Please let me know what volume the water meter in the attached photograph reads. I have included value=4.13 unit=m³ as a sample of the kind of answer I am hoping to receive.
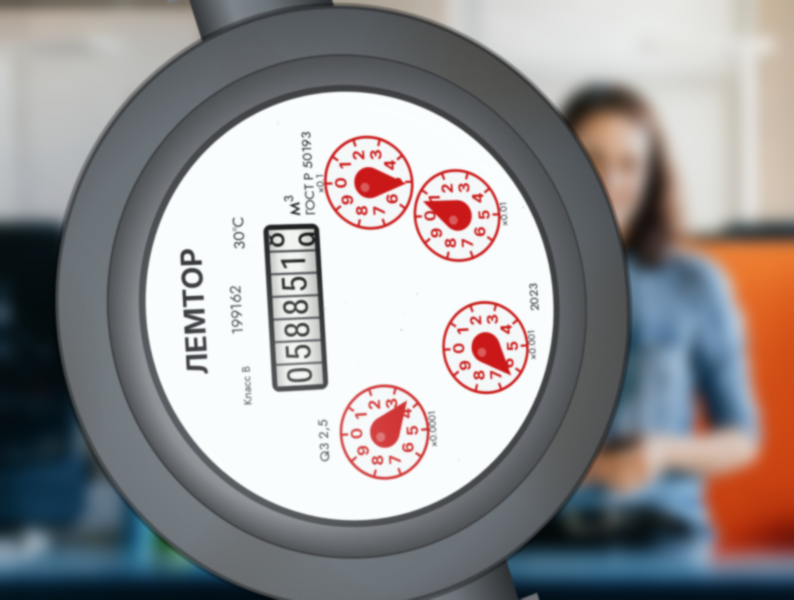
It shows value=588518.5063 unit=m³
